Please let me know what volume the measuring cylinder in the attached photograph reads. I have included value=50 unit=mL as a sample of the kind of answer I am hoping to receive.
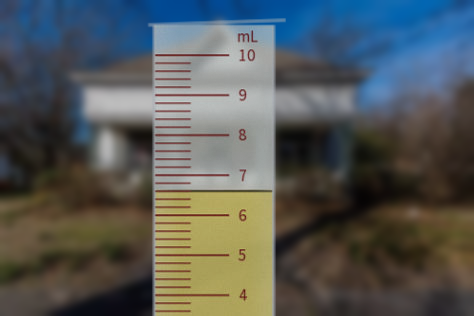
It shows value=6.6 unit=mL
